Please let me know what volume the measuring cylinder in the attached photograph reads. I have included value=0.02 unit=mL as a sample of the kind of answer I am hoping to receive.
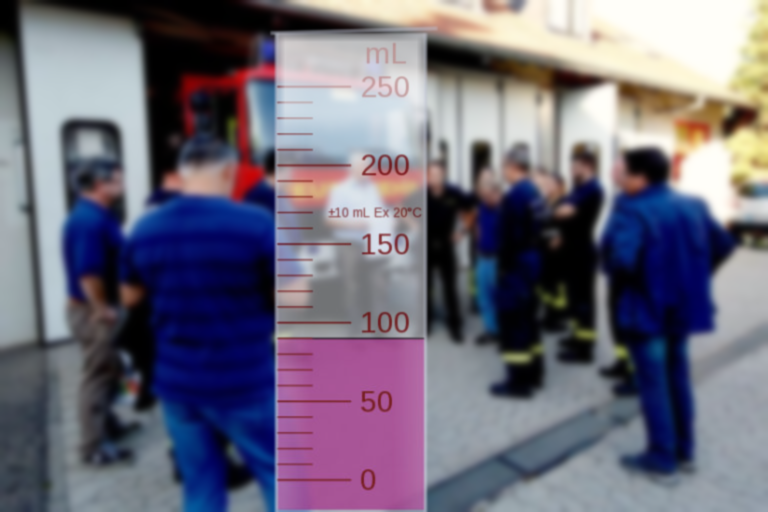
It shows value=90 unit=mL
